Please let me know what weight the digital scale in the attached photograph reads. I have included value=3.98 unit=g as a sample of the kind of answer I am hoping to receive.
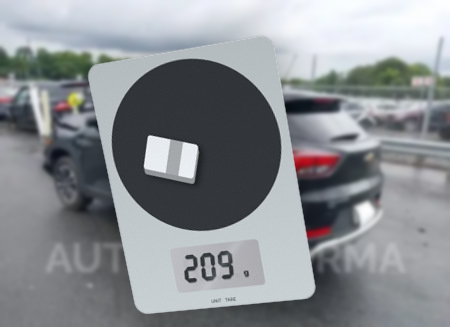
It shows value=209 unit=g
